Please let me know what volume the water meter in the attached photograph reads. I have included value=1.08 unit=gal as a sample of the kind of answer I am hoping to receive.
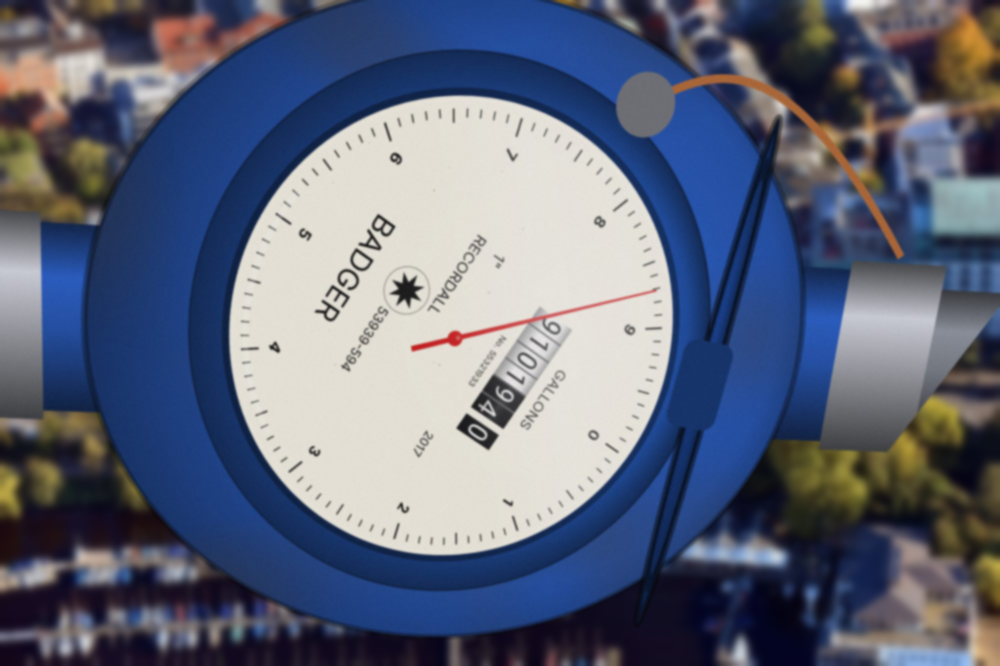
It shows value=9101938.7 unit=gal
